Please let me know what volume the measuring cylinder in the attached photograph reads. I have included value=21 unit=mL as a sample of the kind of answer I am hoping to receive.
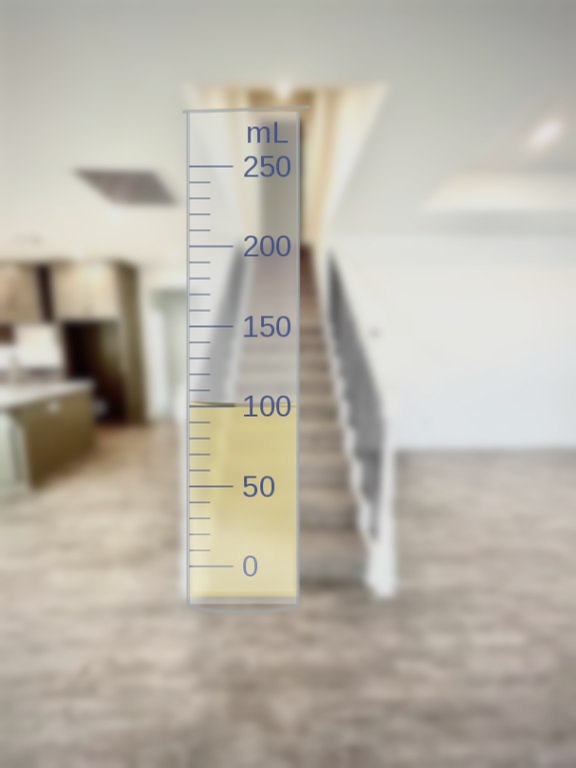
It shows value=100 unit=mL
